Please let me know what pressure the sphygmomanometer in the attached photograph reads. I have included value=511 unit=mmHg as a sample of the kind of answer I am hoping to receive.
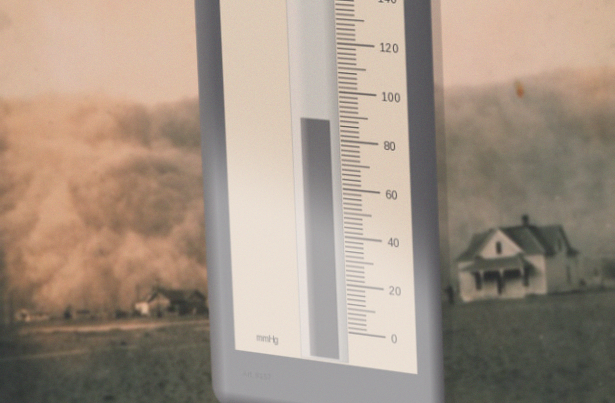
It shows value=88 unit=mmHg
